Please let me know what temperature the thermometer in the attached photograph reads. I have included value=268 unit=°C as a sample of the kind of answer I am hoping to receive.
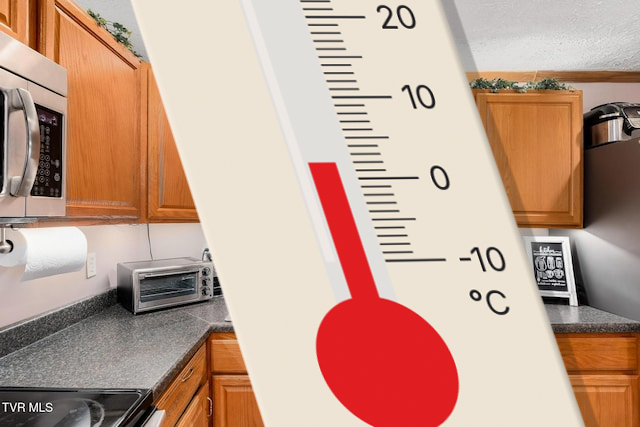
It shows value=2 unit=°C
